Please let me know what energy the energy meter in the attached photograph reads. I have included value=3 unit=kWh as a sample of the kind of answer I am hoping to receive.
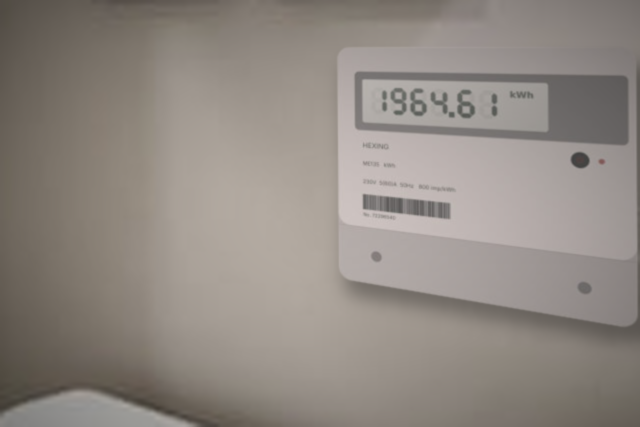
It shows value=1964.61 unit=kWh
